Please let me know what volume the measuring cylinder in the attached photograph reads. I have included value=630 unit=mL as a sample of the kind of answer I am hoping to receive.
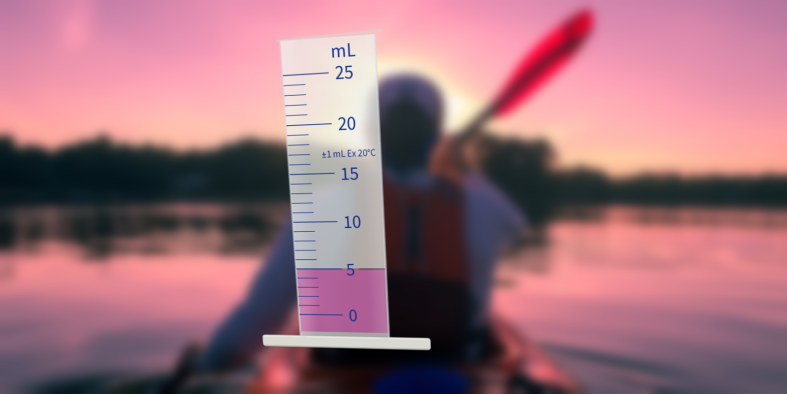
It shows value=5 unit=mL
